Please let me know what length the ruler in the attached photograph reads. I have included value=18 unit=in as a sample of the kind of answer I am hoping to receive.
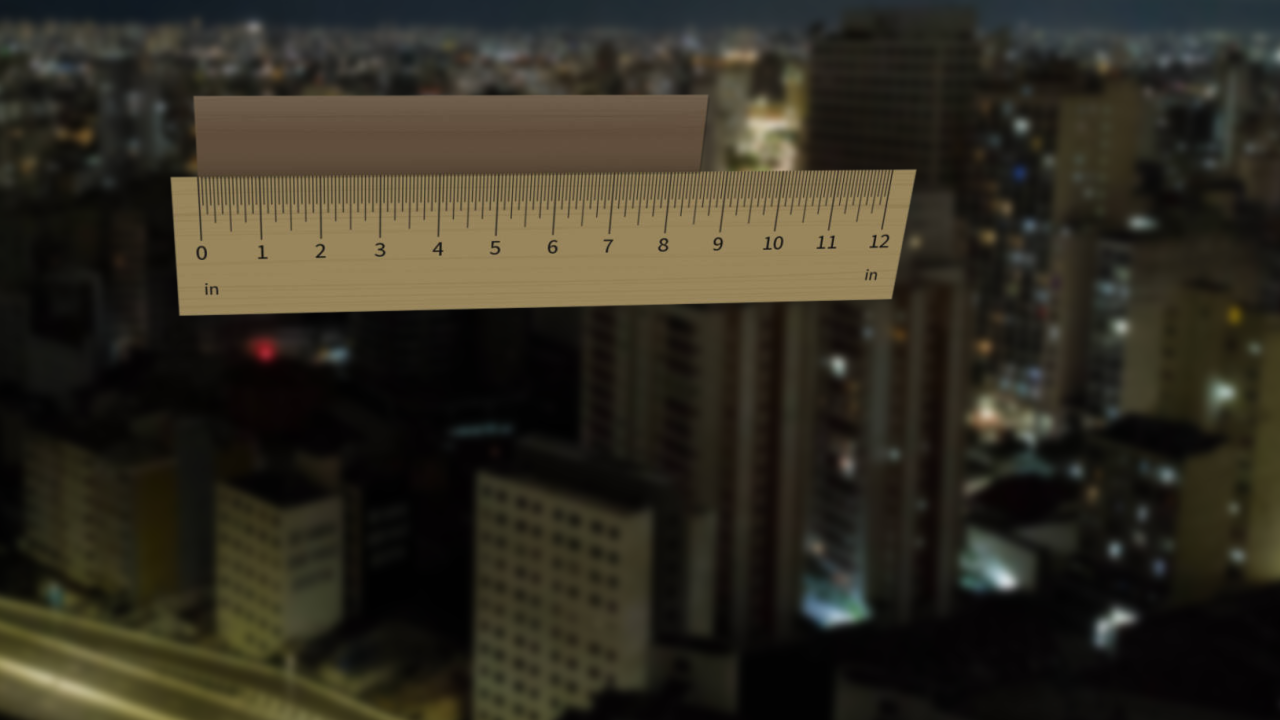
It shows value=8.5 unit=in
